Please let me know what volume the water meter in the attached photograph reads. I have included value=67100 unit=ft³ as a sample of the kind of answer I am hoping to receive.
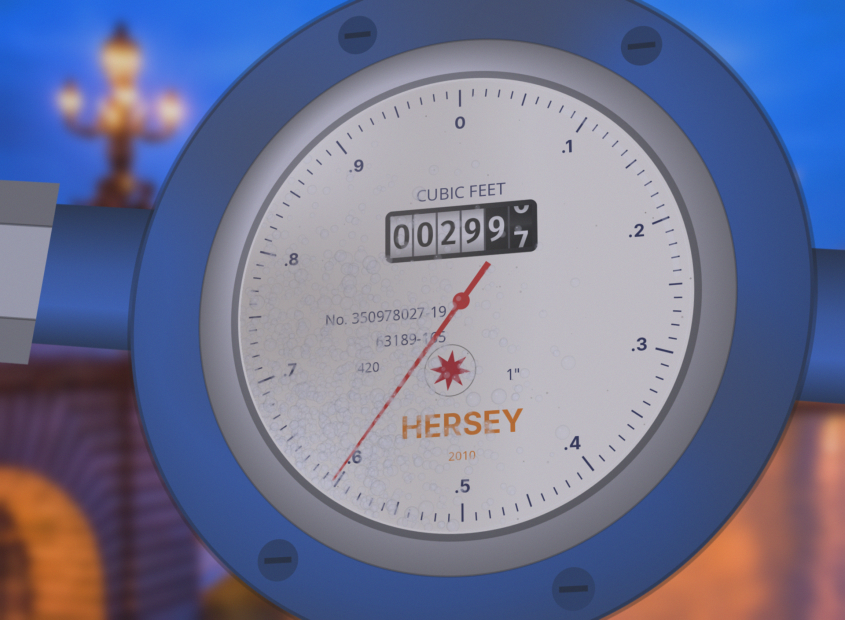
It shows value=2996.60 unit=ft³
